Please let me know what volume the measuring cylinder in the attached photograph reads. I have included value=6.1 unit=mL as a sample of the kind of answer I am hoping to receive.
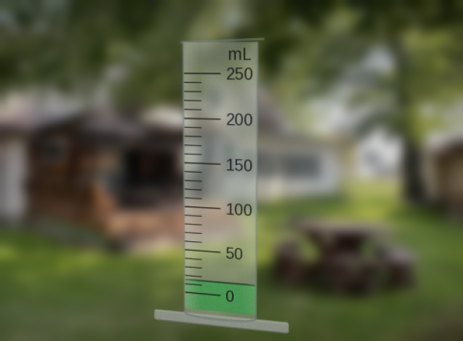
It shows value=15 unit=mL
